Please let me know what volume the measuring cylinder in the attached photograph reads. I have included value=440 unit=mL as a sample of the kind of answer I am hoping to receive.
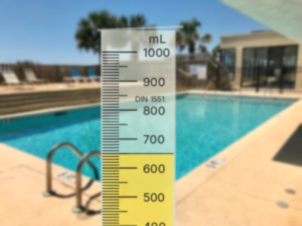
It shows value=650 unit=mL
